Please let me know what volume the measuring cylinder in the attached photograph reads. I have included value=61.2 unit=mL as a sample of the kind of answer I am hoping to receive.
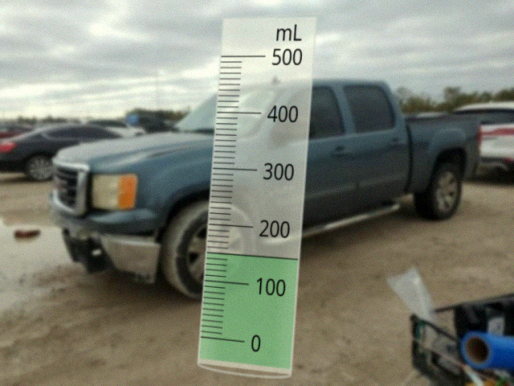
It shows value=150 unit=mL
